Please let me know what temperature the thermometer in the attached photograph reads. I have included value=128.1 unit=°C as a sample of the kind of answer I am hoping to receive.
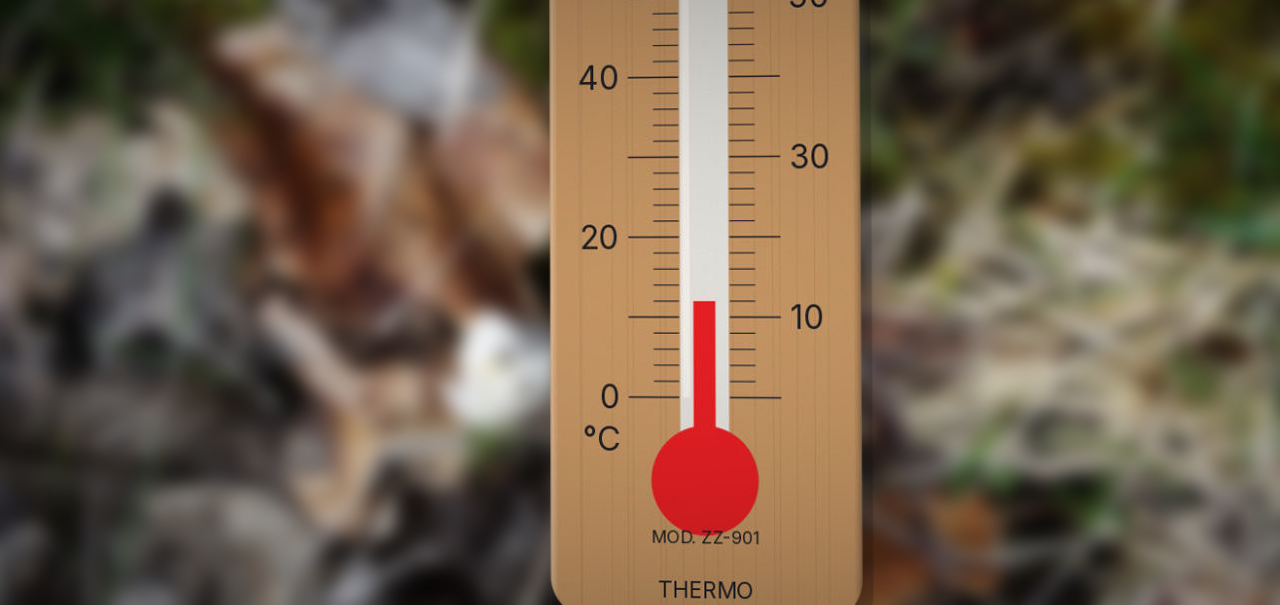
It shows value=12 unit=°C
